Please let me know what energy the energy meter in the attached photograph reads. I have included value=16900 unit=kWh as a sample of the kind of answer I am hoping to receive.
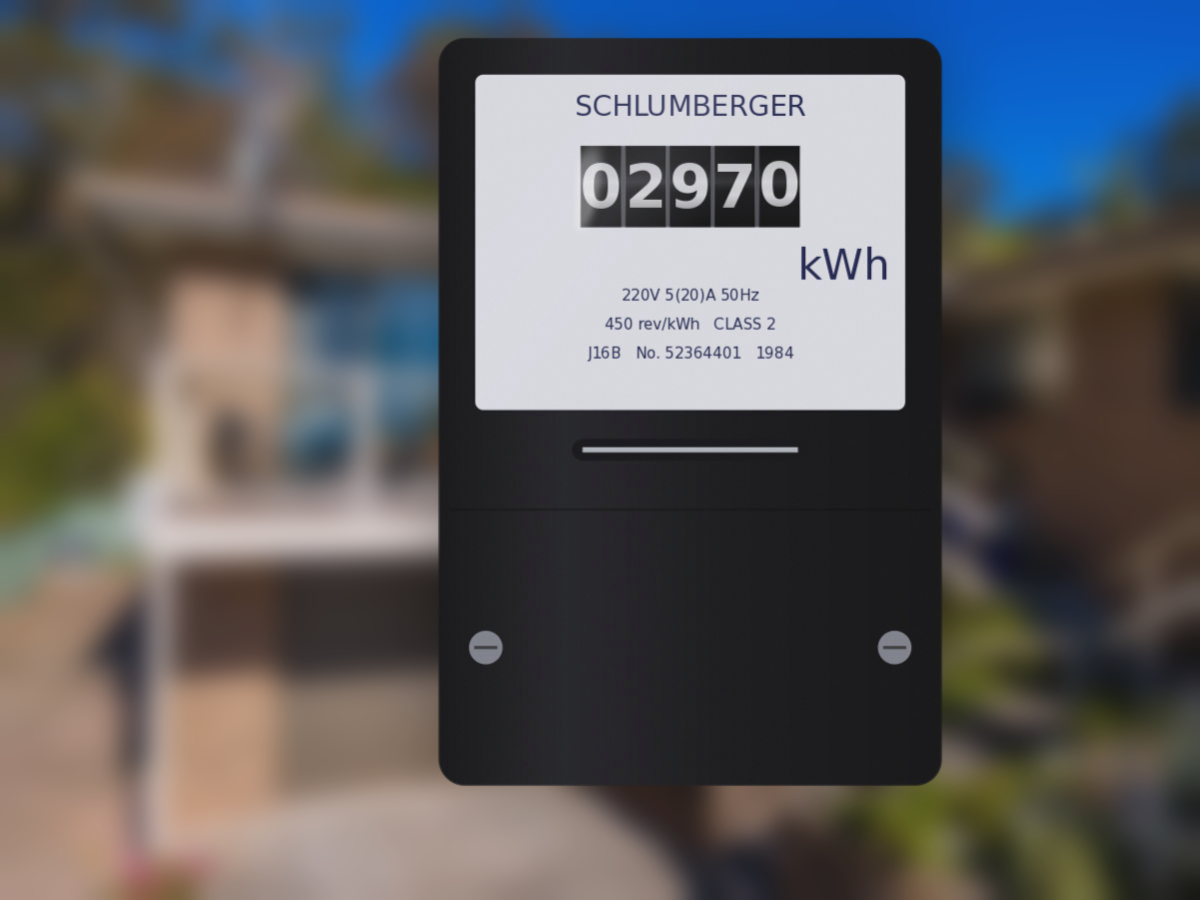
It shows value=2970 unit=kWh
